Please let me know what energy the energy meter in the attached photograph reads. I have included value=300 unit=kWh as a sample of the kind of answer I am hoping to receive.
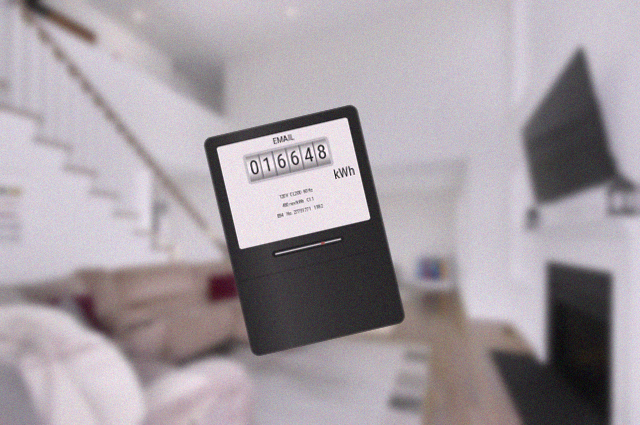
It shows value=16648 unit=kWh
